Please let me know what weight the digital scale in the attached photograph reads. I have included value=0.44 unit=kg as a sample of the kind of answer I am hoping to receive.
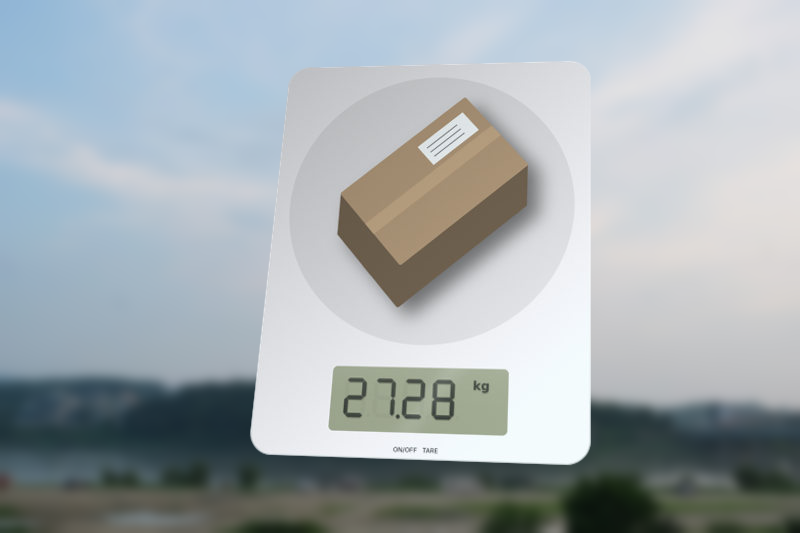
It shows value=27.28 unit=kg
